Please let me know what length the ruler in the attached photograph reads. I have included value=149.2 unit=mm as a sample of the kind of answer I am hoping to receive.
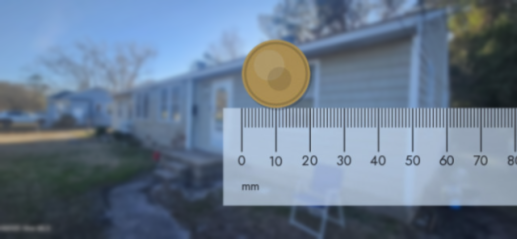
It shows value=20 unit=mm
